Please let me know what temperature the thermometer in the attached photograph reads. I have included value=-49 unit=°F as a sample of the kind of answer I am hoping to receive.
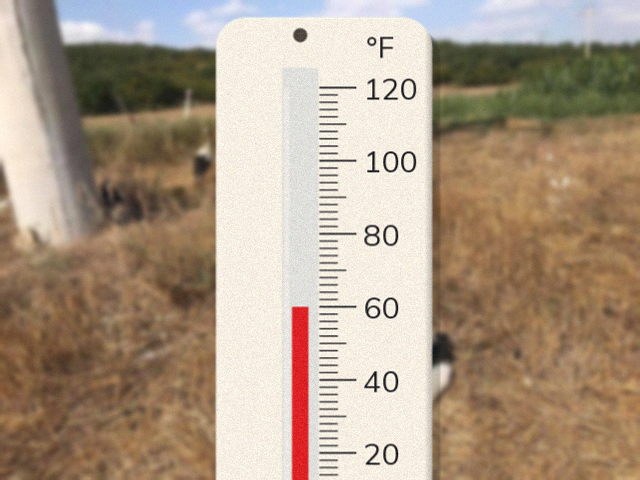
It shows value=60 unit=°F
